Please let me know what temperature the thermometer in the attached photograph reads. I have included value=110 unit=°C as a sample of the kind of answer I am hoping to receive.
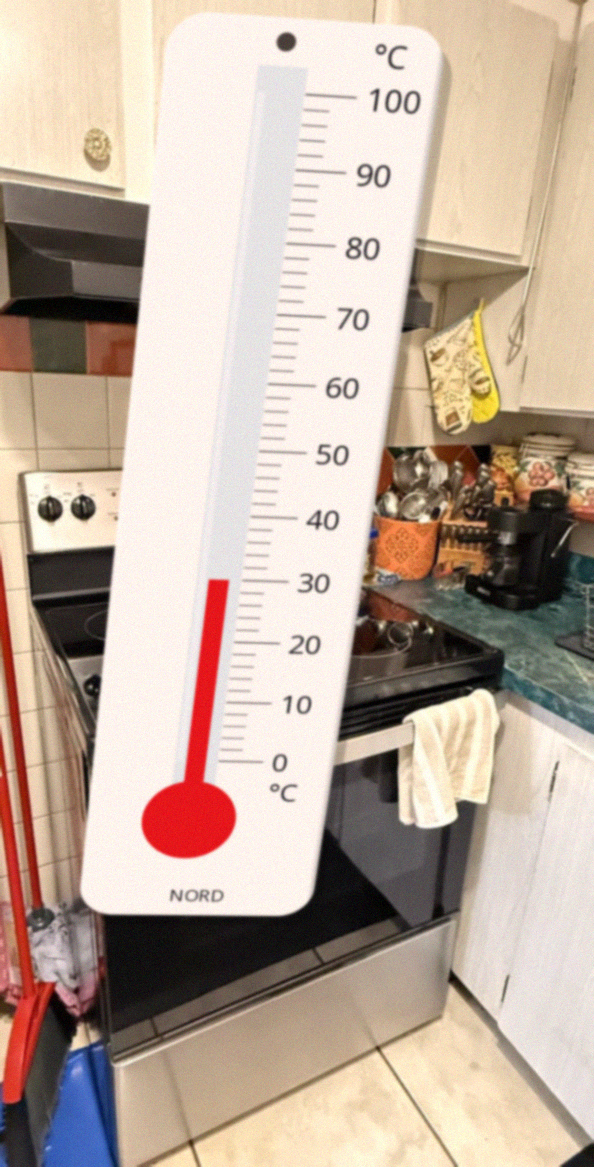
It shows value=30 unit=°C
